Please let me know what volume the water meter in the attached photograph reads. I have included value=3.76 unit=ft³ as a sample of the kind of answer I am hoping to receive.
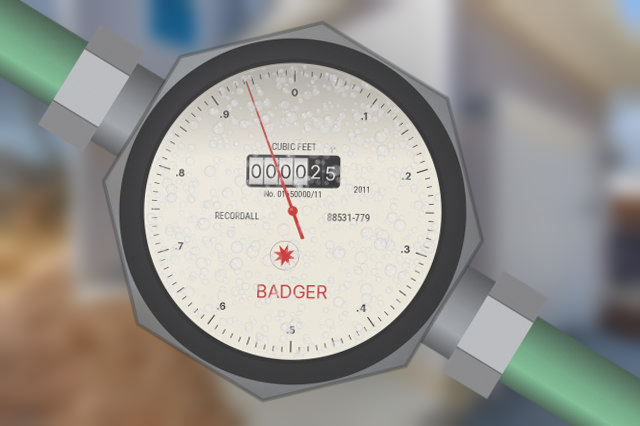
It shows value=24.94 unit=ft³
